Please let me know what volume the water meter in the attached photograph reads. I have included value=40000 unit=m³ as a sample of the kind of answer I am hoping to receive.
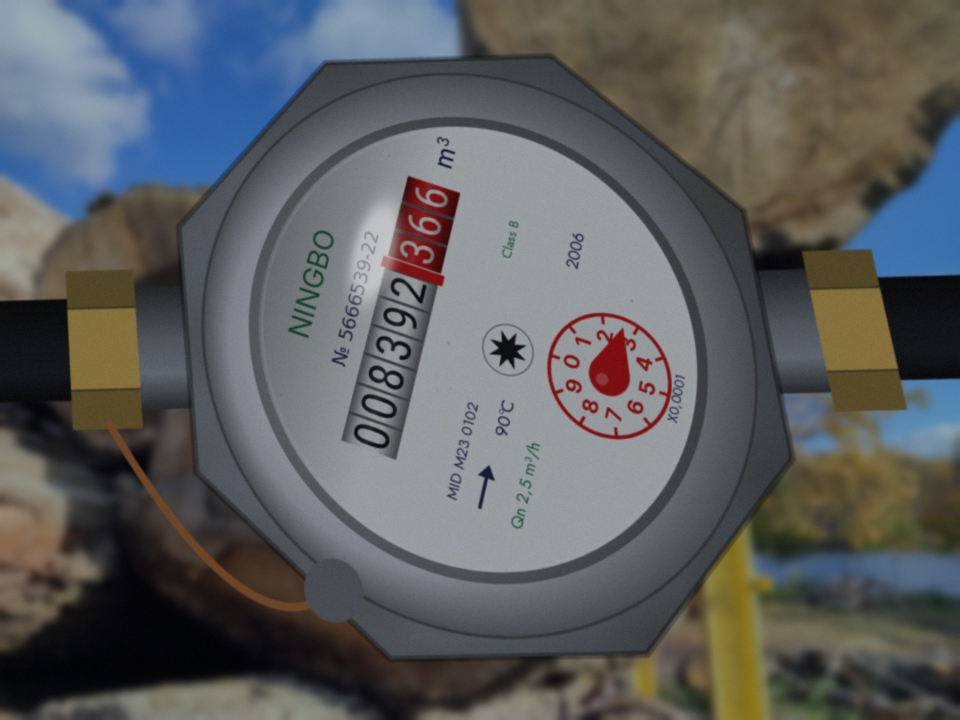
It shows value=8392.3662 unit=m³
